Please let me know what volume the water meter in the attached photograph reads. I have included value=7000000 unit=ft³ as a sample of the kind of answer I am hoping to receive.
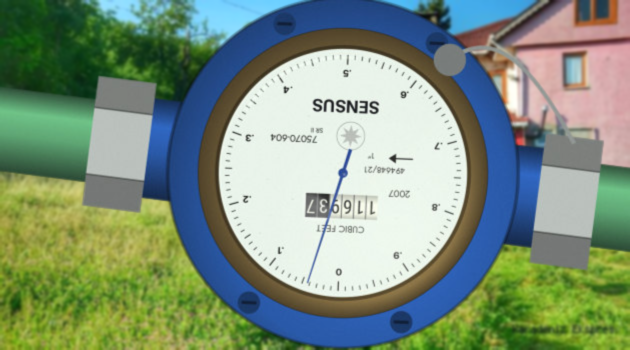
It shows value=116937.04 unit=ft³
